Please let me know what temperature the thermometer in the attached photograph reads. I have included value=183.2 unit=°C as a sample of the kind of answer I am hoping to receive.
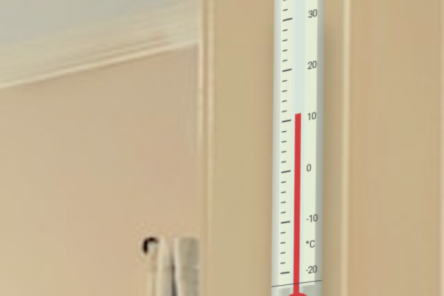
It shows value=11 unit=°C
